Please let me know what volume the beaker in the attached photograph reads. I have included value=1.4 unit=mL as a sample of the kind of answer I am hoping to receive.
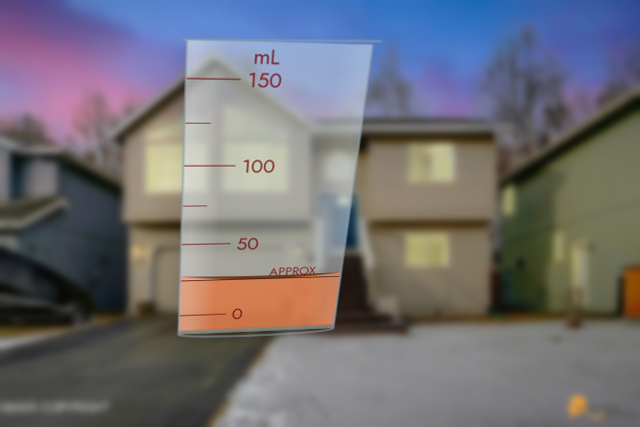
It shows value=25 unit=mL
